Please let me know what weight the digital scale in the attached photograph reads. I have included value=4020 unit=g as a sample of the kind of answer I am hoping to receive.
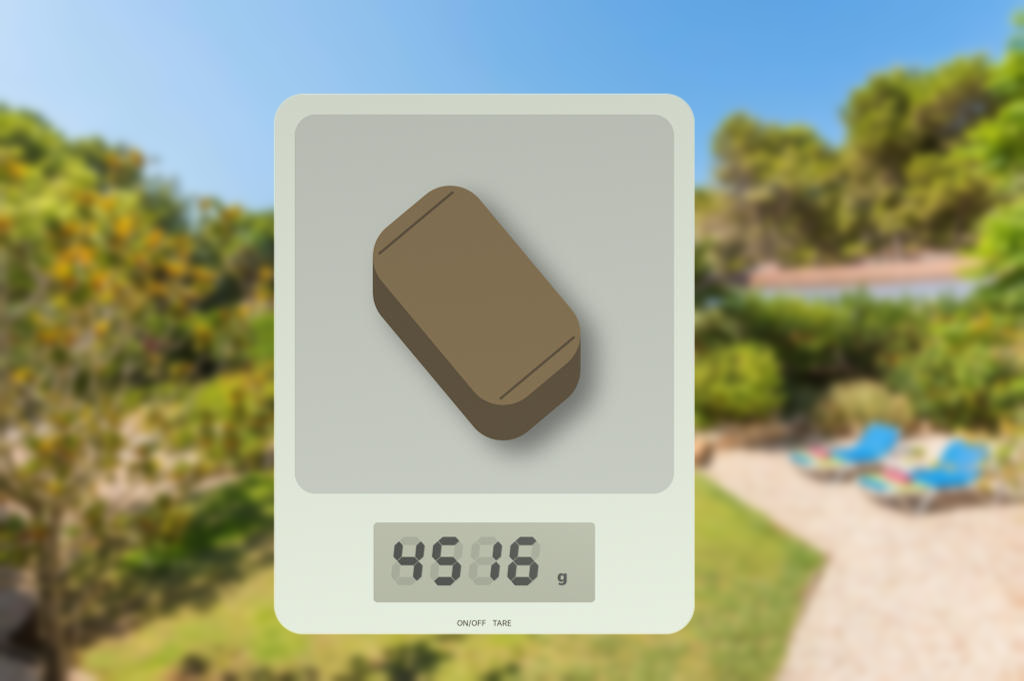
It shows value=4516 unit=g
